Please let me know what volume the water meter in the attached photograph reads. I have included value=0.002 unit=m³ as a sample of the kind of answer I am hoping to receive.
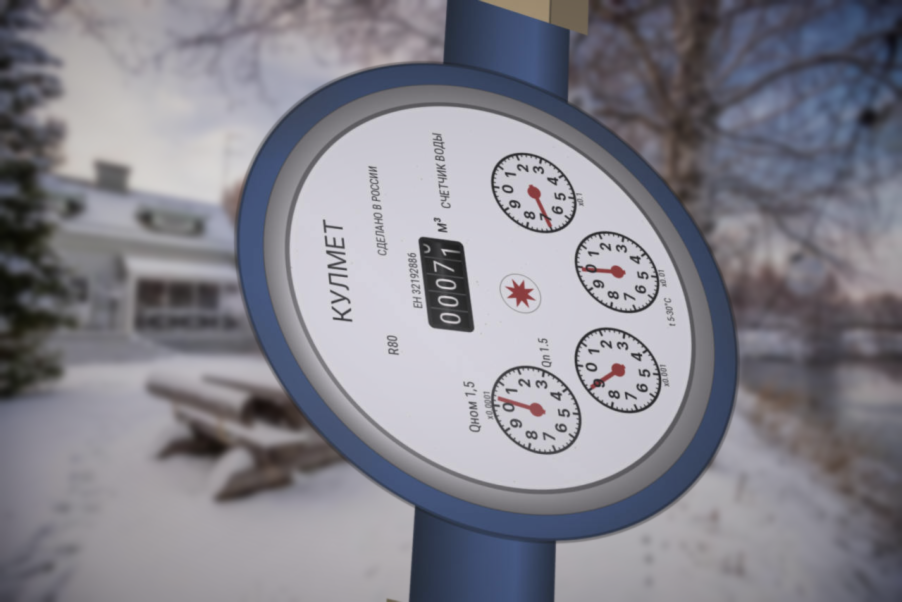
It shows value=70.6990 unit=m³
